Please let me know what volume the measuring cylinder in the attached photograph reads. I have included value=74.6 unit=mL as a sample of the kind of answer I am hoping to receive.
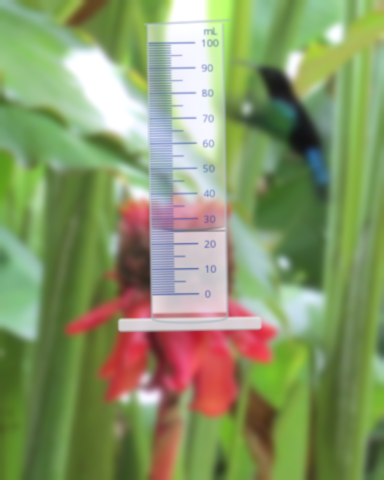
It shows value=25 unit=mL
